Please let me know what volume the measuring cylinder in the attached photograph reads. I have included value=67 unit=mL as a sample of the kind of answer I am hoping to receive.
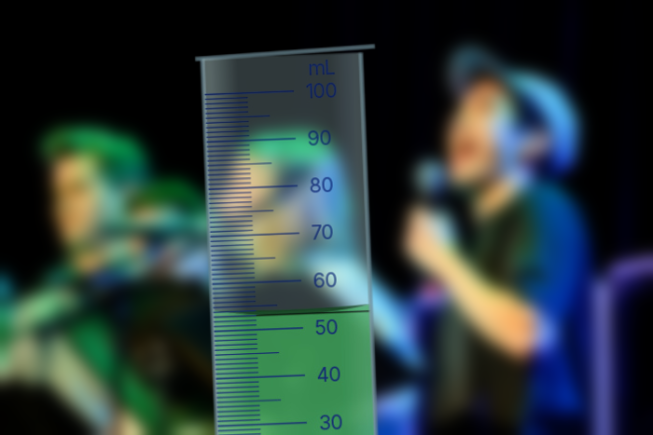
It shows value=53 unit=mL
